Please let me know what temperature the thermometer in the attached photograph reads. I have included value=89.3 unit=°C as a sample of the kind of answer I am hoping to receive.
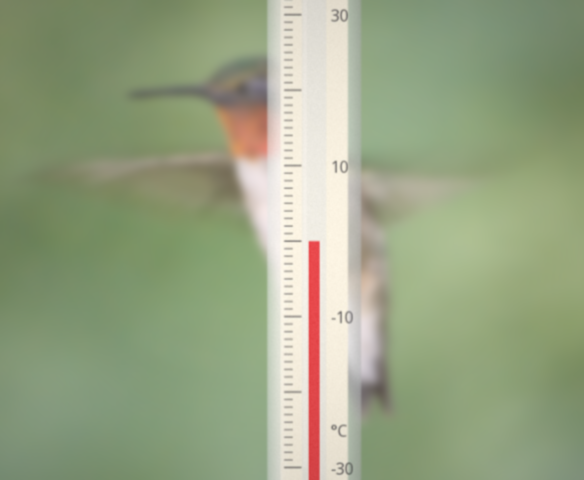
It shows value=0 unit=°C
